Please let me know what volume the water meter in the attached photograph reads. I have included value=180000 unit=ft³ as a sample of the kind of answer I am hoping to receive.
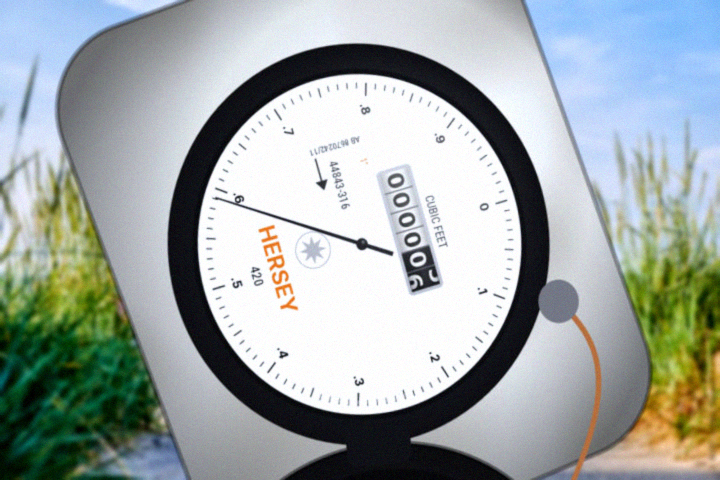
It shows value=5.59 unit=ft³
